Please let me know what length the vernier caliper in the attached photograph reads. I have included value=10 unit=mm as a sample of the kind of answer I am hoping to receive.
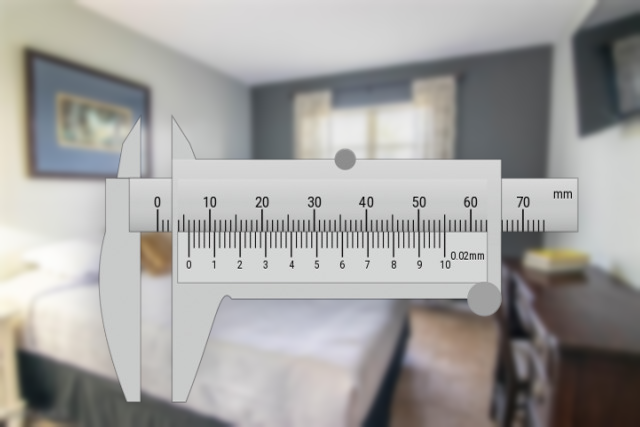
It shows value=6.0 unit=mm
